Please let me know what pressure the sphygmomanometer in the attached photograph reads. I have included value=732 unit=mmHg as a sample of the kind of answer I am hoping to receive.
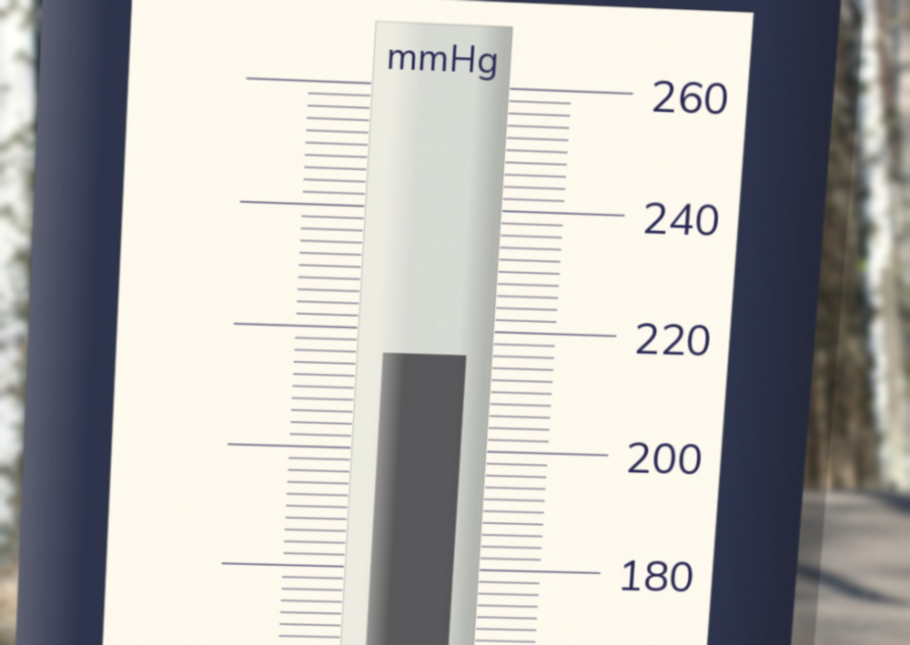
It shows value=216 unit=mmHg
